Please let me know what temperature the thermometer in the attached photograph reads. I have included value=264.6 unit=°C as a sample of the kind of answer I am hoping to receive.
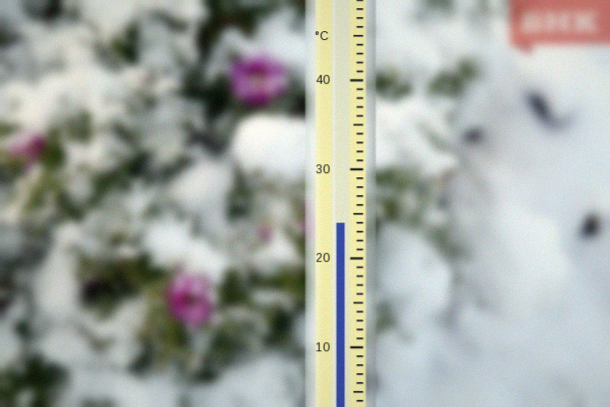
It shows value=24 unit=°C
